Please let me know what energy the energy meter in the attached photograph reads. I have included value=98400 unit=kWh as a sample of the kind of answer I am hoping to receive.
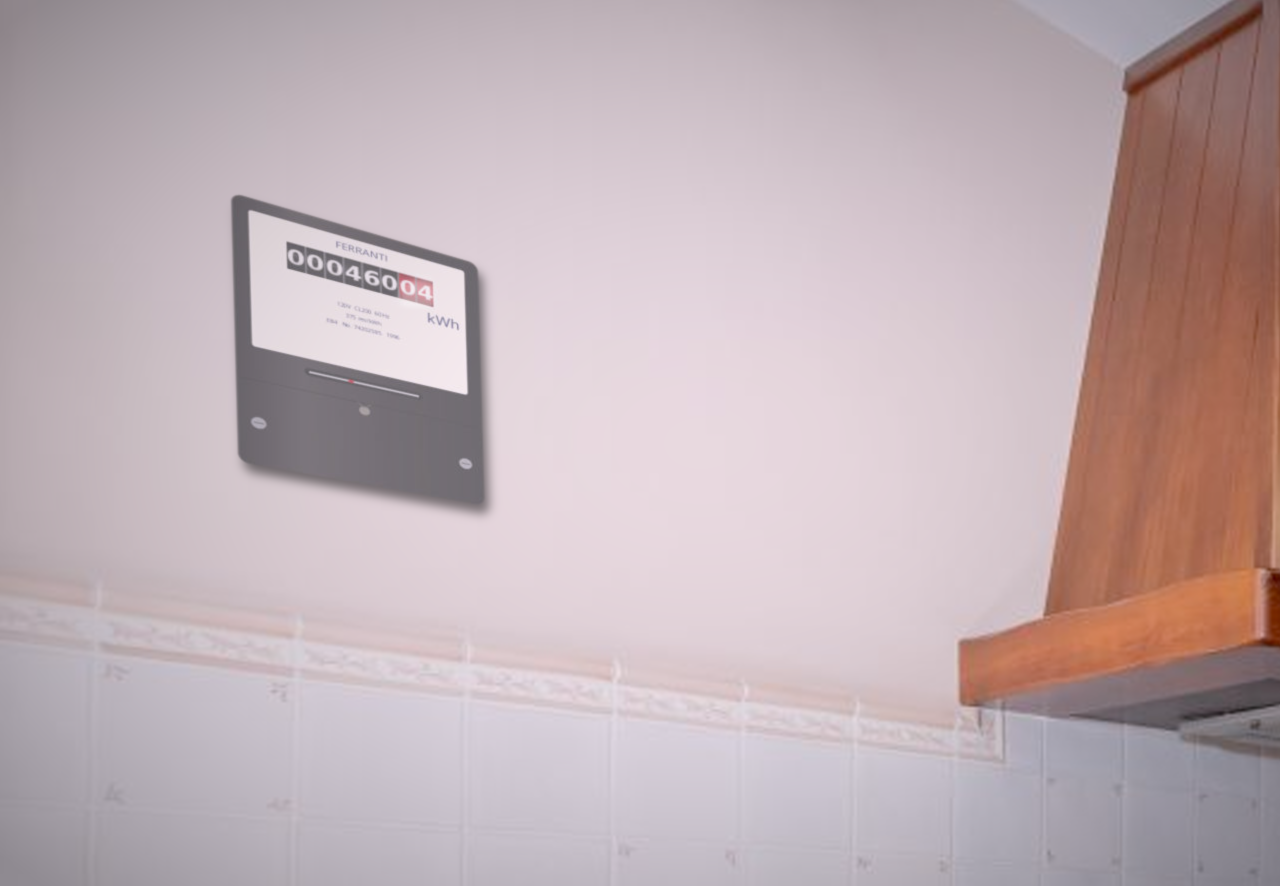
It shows value=460.04 unit=kWh
